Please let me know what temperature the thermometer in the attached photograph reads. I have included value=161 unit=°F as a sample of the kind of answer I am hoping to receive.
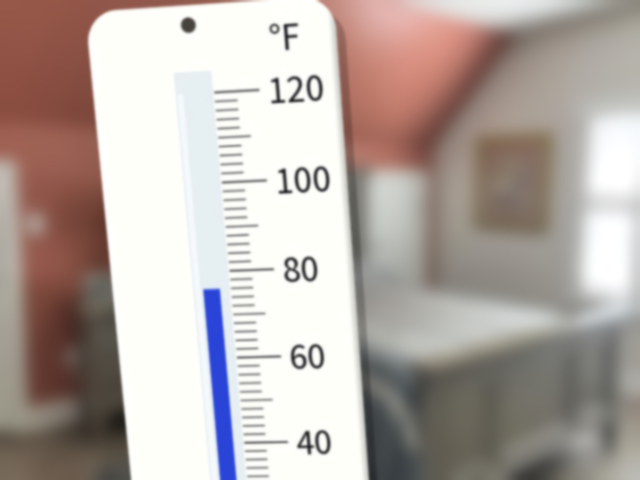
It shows value=76 unit=°F
